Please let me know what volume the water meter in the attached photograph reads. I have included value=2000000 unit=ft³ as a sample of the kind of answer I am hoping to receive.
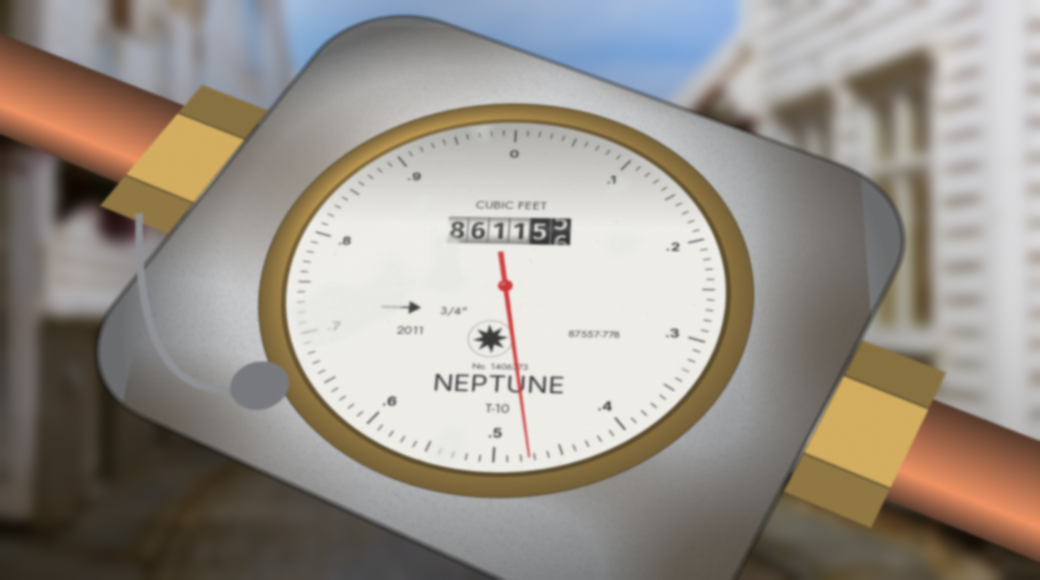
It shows value=861155.47 unit=ft³
